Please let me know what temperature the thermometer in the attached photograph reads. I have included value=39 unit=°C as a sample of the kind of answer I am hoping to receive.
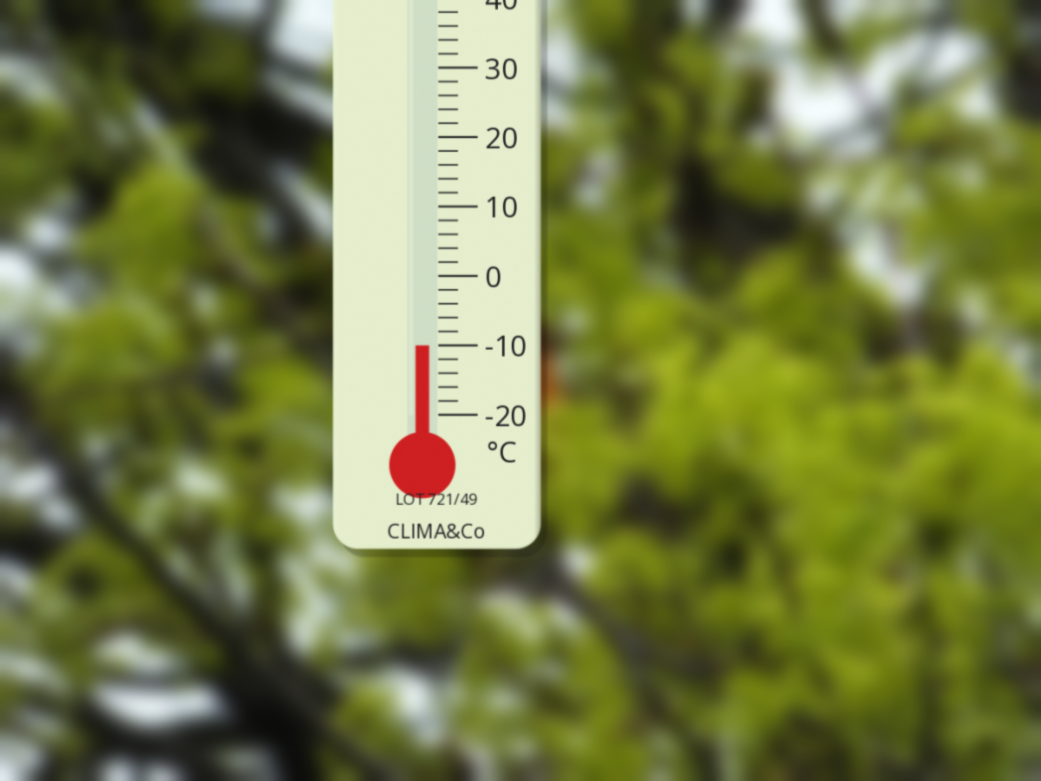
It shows value=-10 unit=°C
